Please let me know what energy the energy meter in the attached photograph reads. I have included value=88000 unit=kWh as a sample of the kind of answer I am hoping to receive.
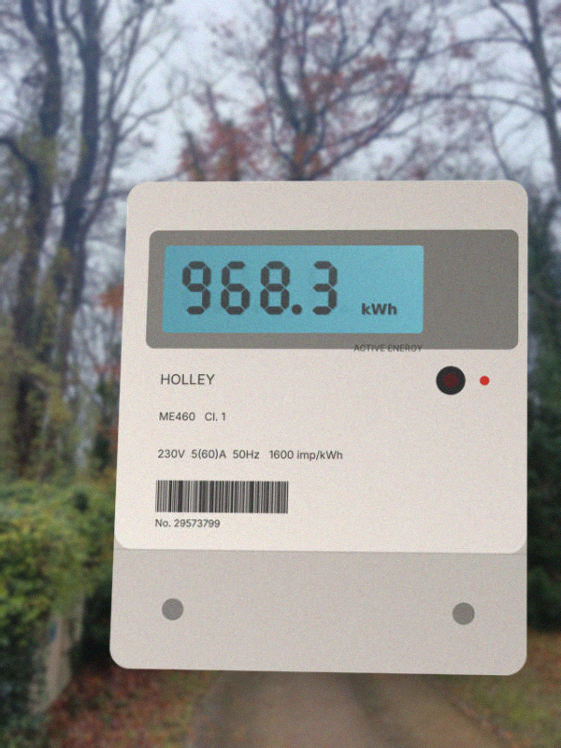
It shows value=968.3 unit=kWh
